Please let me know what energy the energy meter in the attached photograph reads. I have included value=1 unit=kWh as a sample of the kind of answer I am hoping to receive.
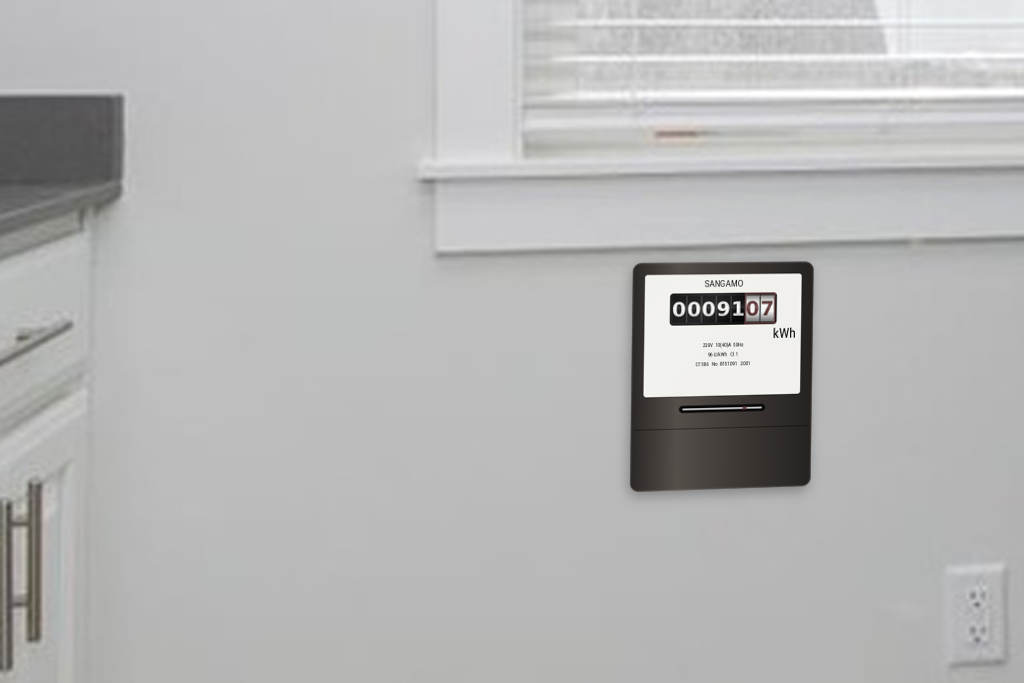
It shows value=91.07 unit=kWh
